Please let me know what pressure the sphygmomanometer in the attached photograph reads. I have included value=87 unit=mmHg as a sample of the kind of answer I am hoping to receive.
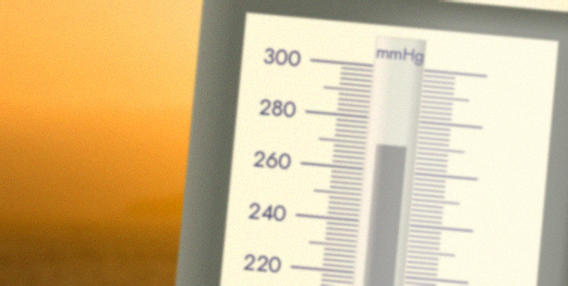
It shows value=270 unit=mmHg
